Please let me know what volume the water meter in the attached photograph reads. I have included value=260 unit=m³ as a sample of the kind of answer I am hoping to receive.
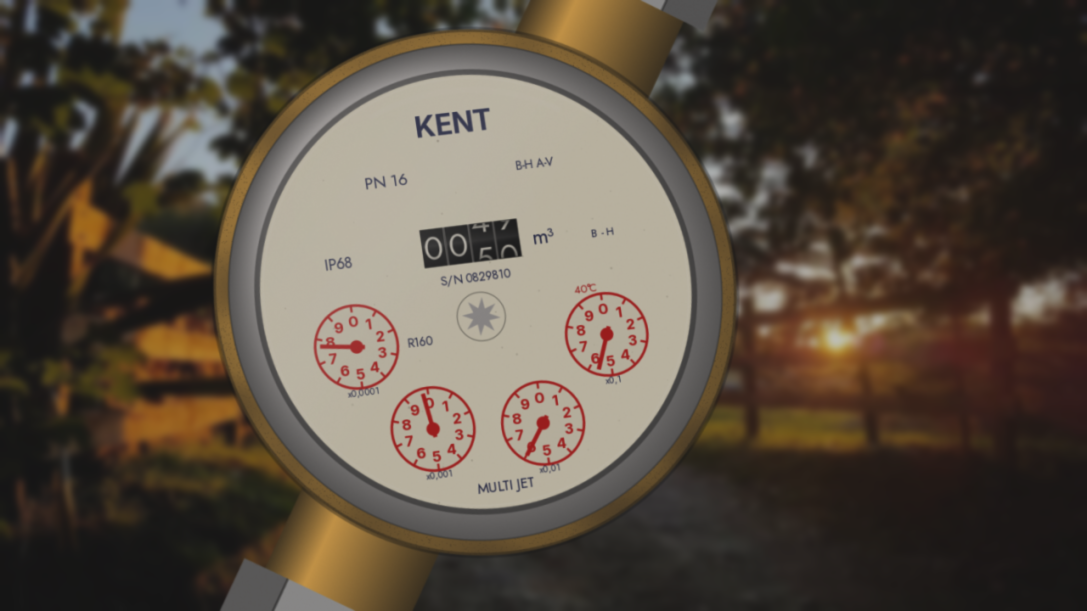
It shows value=49.5597 unit=m³
